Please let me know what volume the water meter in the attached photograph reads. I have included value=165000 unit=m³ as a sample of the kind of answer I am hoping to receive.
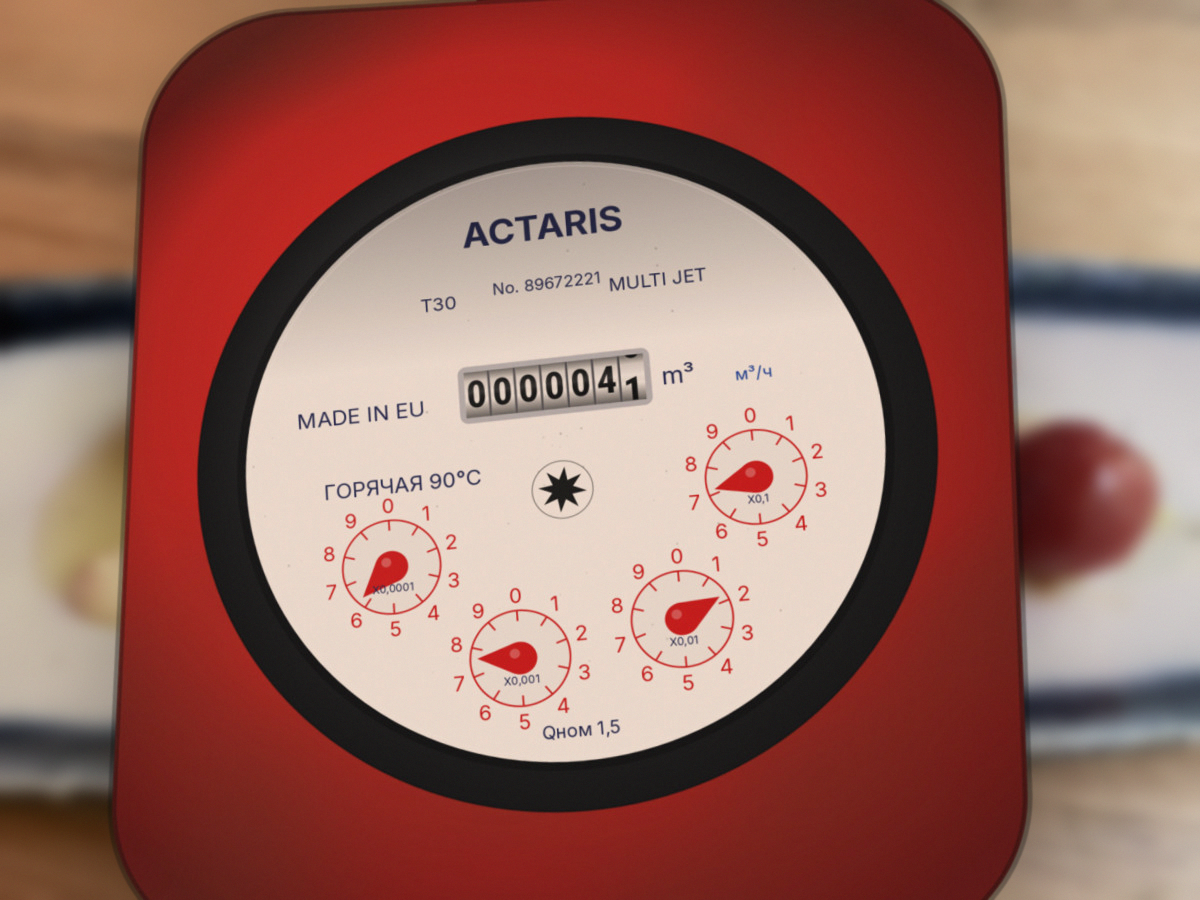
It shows value=40.7176 unit=m³
